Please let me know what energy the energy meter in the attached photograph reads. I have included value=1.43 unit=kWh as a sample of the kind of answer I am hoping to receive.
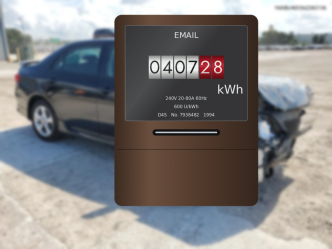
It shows value=407.28 unit=kWh
